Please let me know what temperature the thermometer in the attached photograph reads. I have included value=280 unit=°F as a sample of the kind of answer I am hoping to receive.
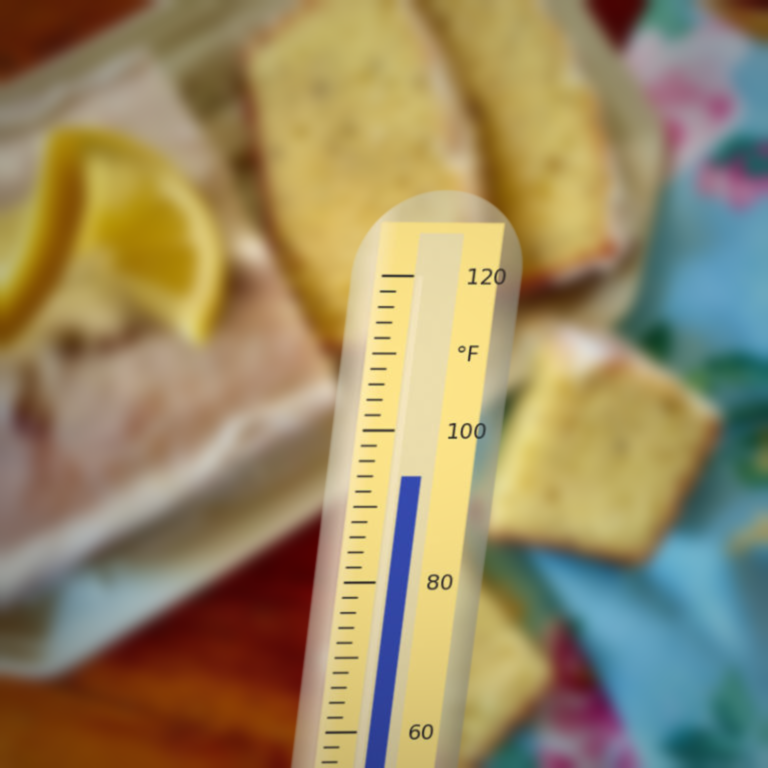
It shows value=94 unit=°F
